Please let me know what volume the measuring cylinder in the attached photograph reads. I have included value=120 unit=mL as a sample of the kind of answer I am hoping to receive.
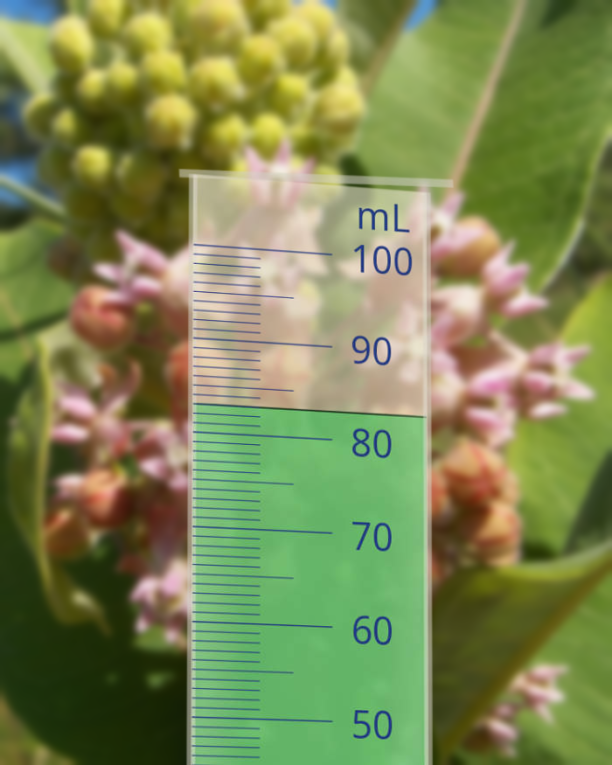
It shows value=83 unit=mL
